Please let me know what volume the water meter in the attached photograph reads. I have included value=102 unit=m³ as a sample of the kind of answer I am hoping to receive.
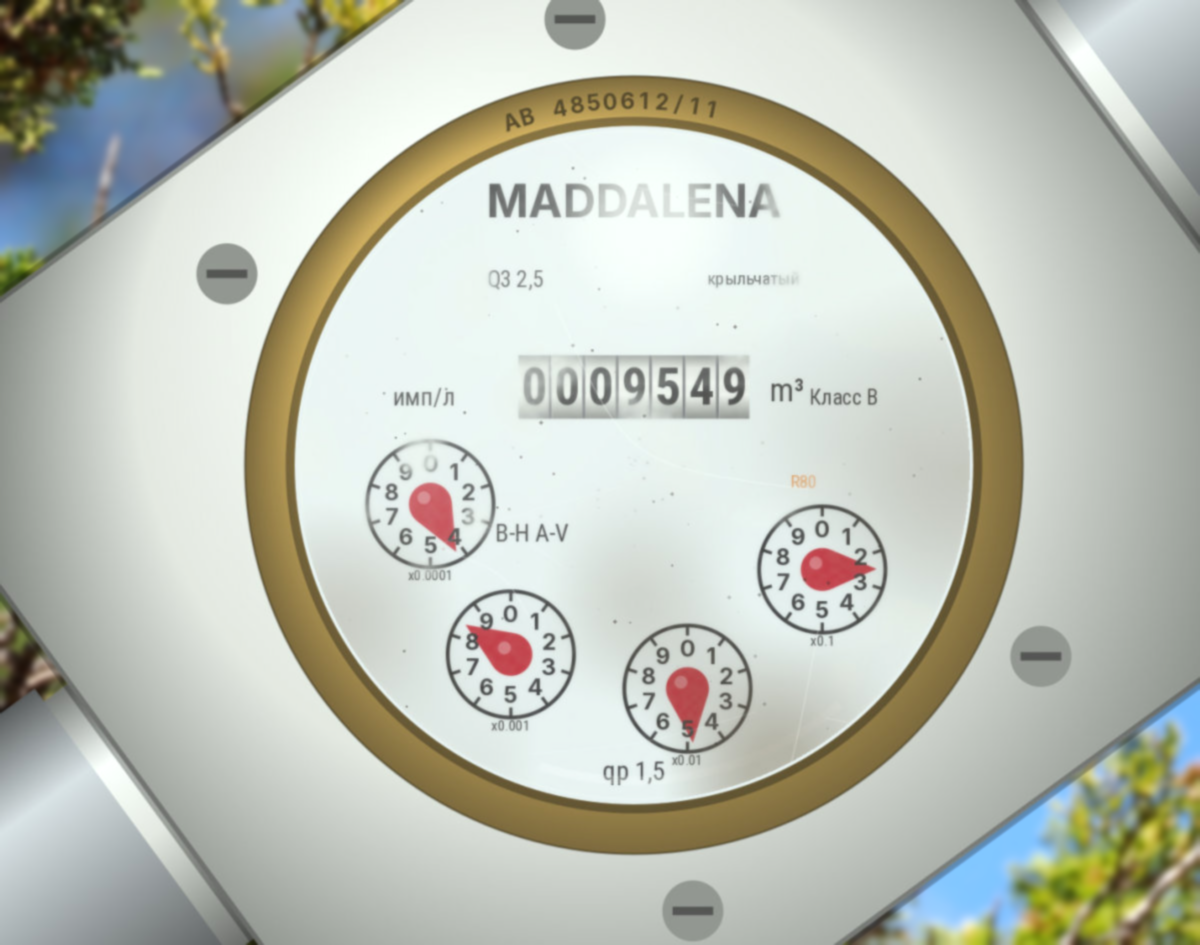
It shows value=9549.2484 unit=m³
